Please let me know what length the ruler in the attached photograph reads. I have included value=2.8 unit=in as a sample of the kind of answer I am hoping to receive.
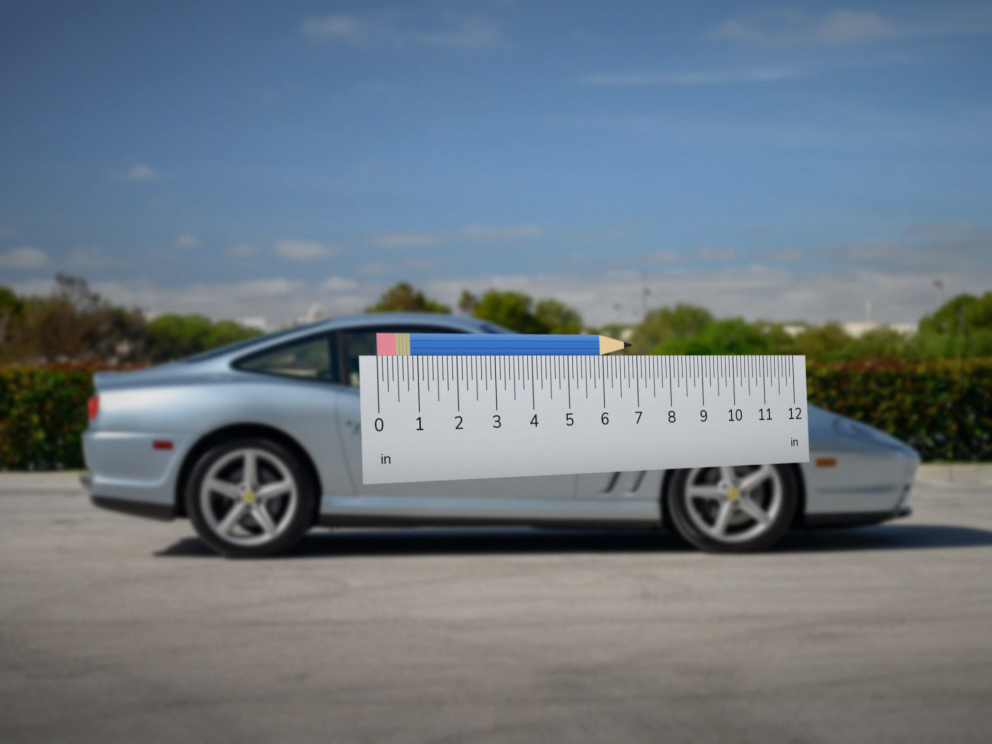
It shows value=6.875 unit=in
